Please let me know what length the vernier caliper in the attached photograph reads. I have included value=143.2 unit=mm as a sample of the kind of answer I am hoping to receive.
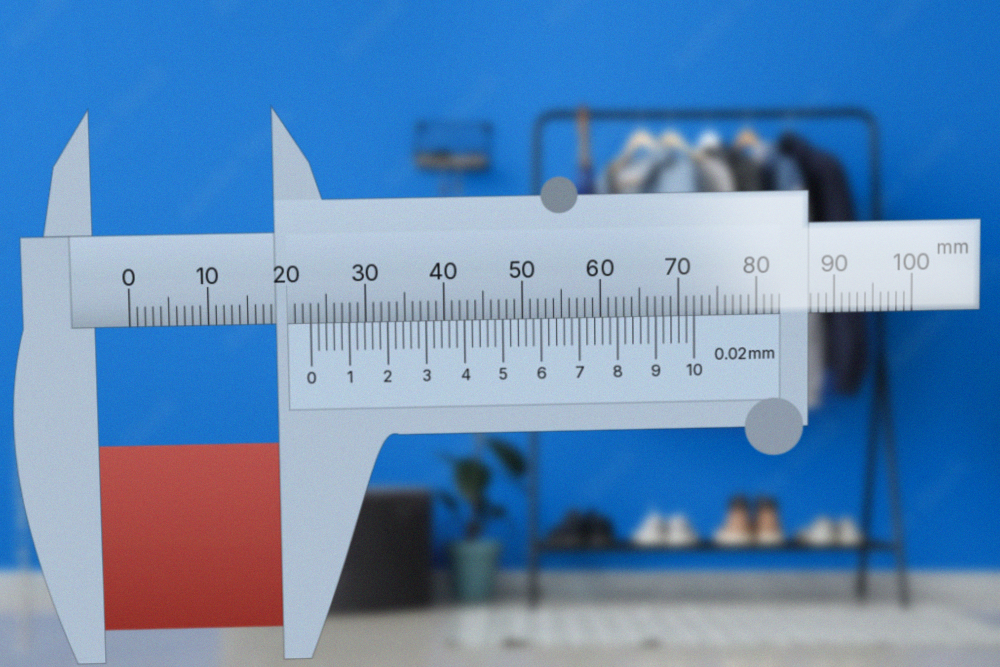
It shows value=23.0 unit=mm
